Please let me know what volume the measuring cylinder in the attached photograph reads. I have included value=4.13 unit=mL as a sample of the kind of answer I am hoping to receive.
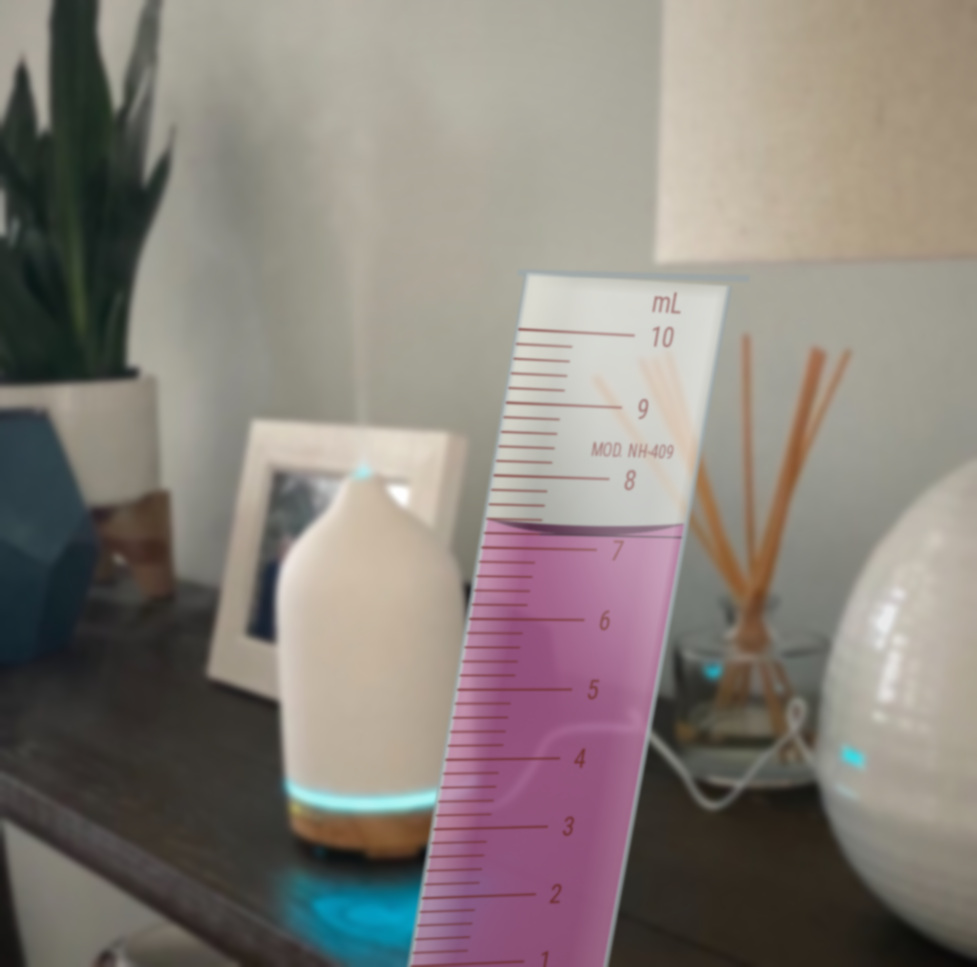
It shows value=7.2 unit=mL
